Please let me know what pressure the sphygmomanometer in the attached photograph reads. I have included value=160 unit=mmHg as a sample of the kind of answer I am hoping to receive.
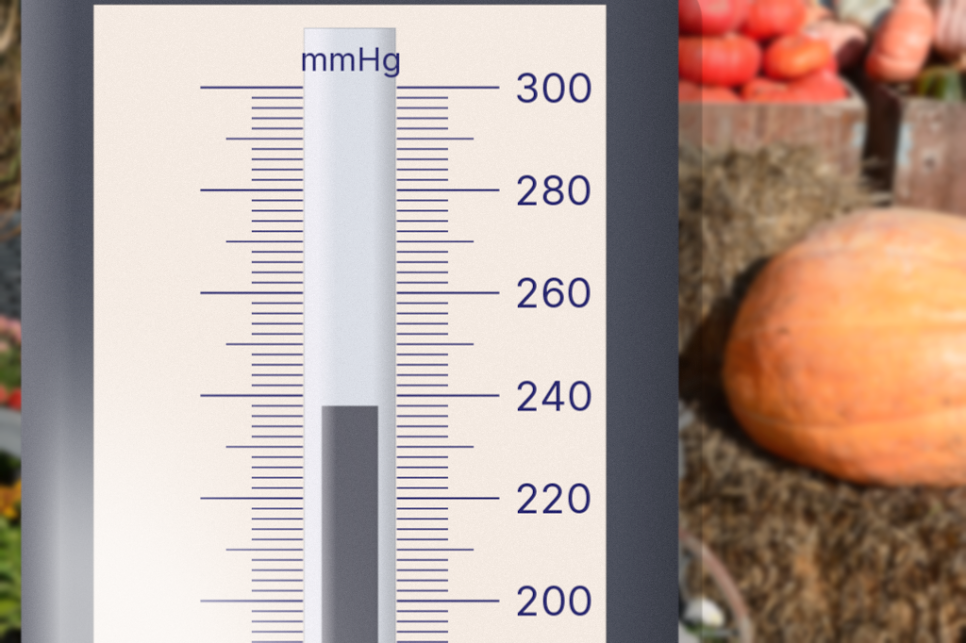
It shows value=238 unit=mmHg
